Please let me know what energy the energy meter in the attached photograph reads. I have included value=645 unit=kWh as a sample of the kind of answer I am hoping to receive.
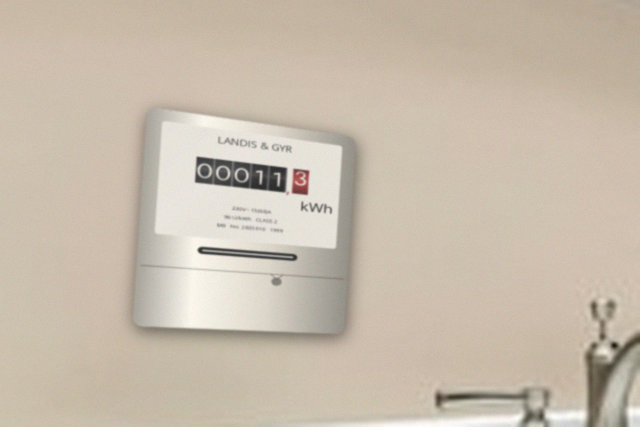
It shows value=11.3 unit=kWh
